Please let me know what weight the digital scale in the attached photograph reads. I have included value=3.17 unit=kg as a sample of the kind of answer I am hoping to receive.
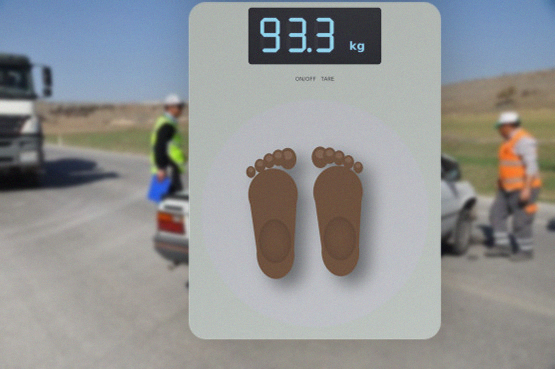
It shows value=93.3 unit=kg
